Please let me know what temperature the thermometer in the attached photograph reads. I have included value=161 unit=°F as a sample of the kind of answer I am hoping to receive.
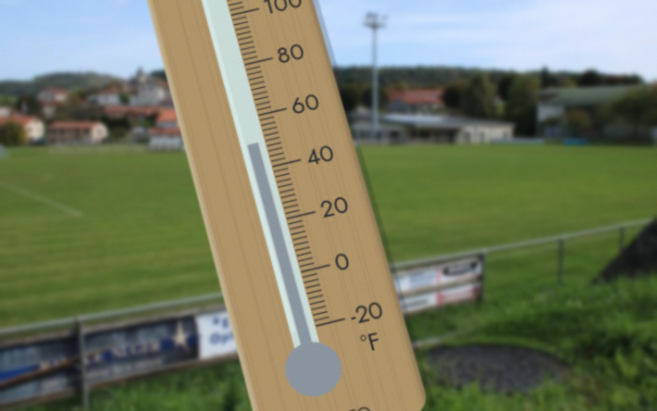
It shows value=50 unit=°F
